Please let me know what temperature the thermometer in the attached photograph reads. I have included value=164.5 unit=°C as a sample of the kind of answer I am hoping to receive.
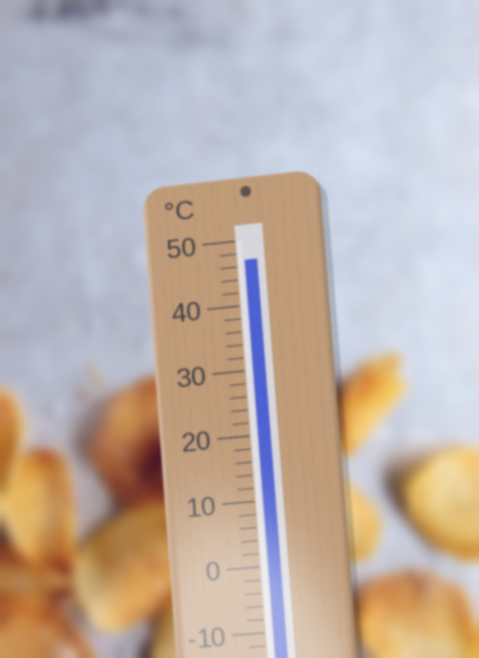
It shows value=47 unit=°C
